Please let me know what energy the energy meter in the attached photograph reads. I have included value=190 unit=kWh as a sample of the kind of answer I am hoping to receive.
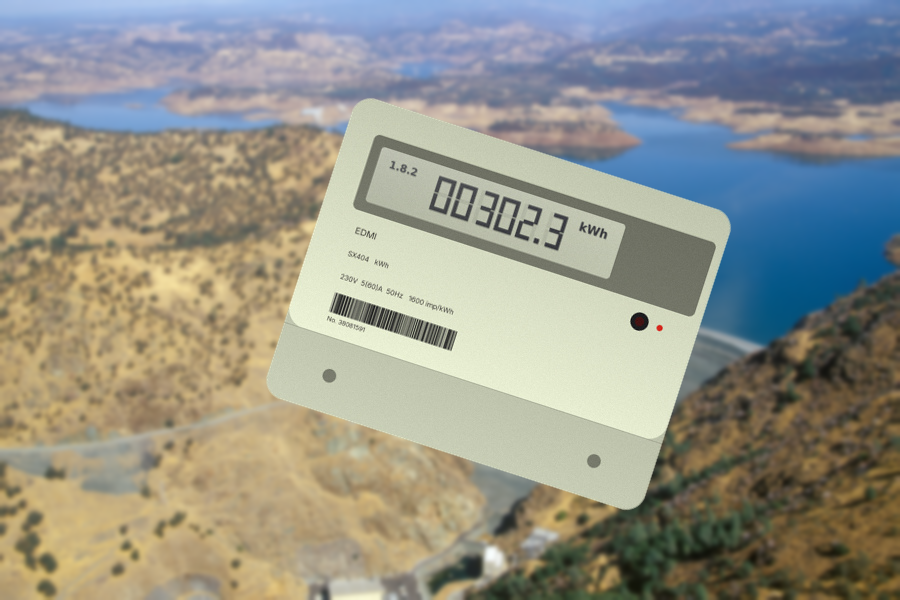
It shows value=302.3 unit=kWh
